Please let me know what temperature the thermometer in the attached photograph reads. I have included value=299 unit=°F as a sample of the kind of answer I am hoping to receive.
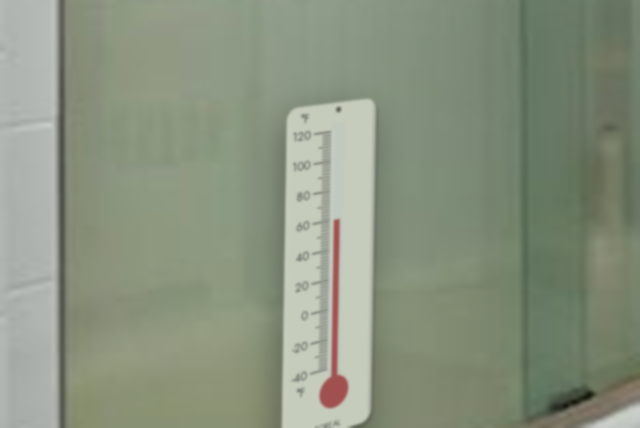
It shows value=60 unit=°F
